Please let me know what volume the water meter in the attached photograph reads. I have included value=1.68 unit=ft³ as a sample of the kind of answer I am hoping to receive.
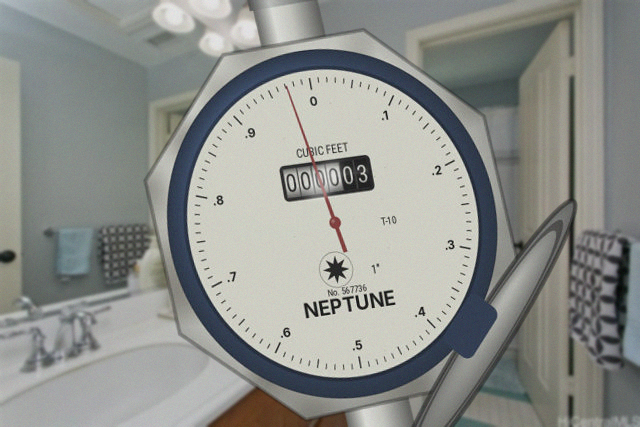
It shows value=2.97 unit=ft³
